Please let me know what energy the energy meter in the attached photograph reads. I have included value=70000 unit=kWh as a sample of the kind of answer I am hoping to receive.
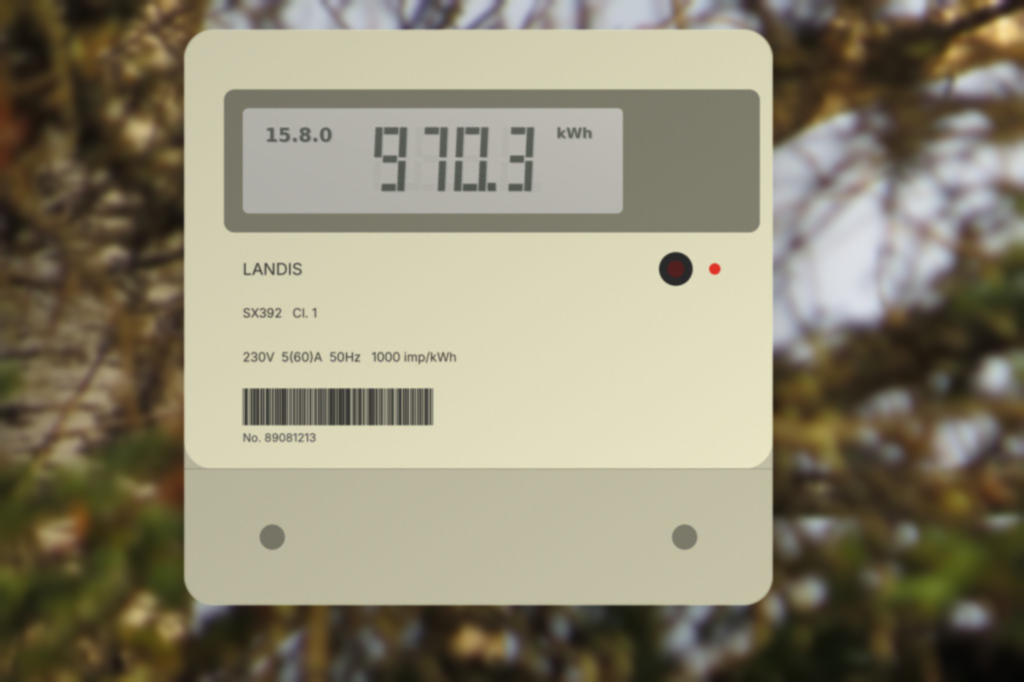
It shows value=970.3 unit=kWh
